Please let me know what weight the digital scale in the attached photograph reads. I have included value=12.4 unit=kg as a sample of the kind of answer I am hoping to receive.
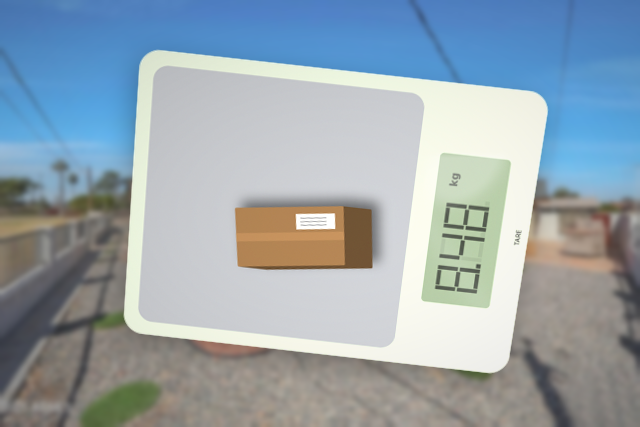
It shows value=8.48 unit=kg
